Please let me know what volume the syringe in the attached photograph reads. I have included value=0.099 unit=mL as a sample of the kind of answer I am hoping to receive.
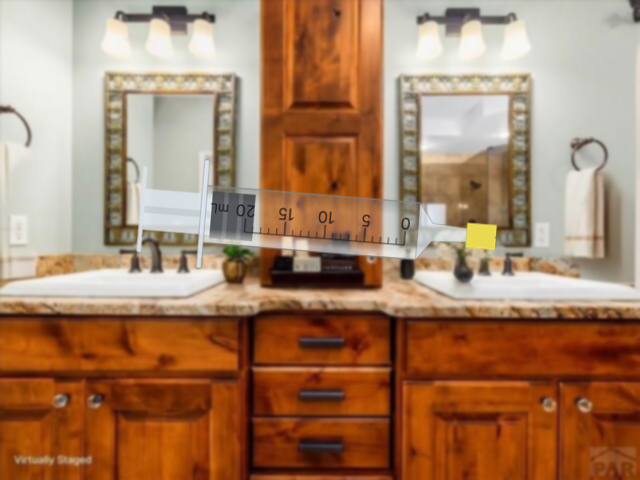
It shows value=19 unit=mL
